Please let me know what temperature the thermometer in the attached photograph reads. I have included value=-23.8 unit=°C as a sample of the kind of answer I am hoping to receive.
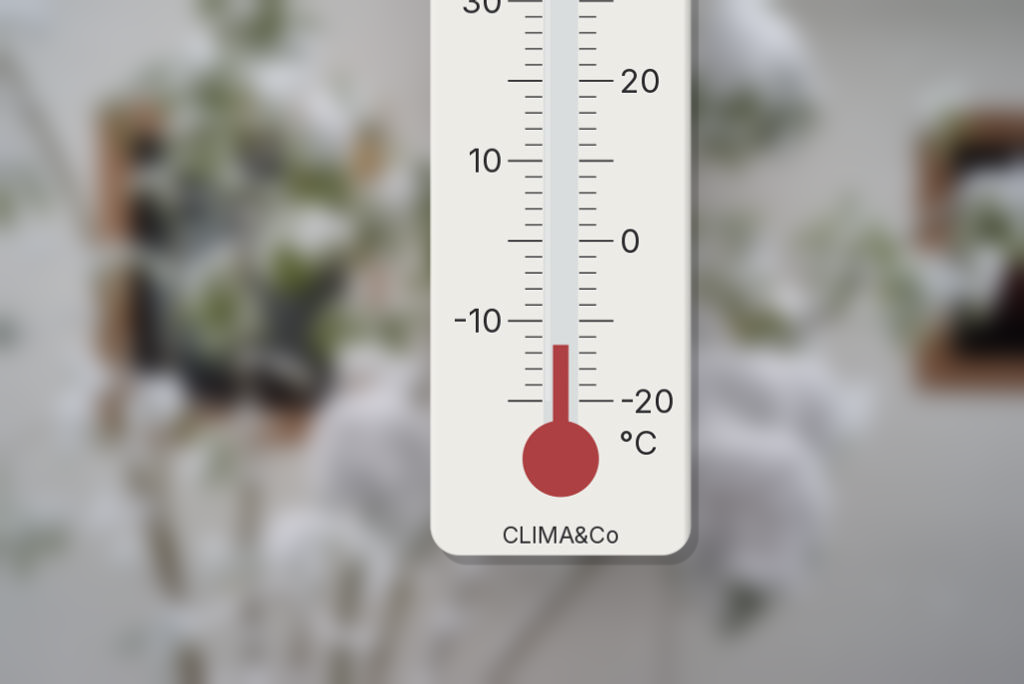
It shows value=-13 unit=°C
